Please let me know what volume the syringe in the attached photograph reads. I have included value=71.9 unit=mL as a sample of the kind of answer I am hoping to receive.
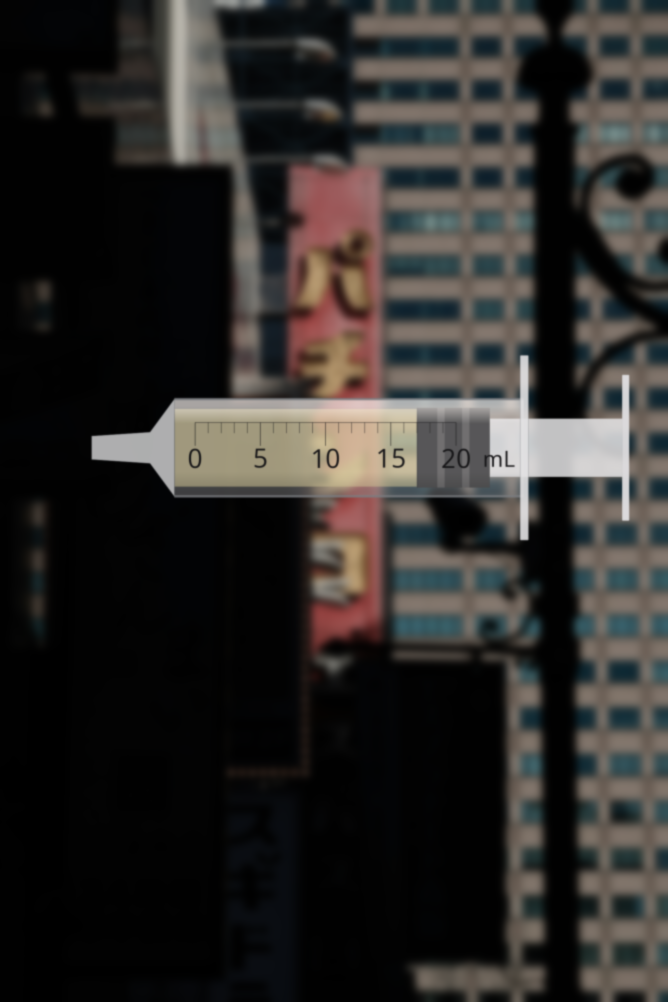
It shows value=17 unit=mL
